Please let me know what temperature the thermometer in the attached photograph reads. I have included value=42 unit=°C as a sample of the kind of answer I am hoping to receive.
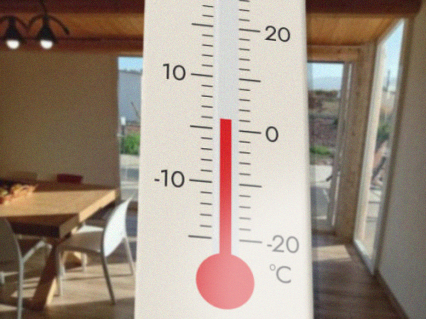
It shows value=2 unit=°C
